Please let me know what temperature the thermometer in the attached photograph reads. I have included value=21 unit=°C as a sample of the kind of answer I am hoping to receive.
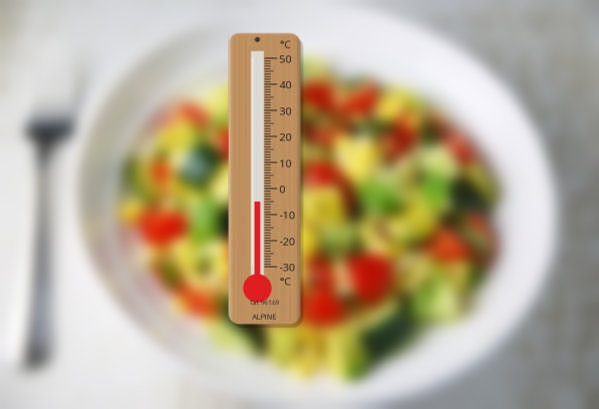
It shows value=-5 unit=°C
